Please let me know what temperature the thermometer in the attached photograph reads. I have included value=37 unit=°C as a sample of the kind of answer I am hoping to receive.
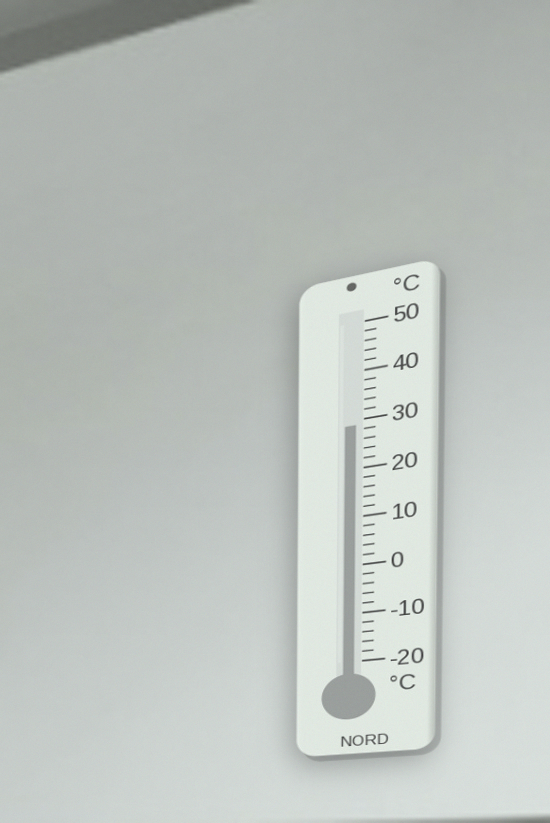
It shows value=29 unit=°C
